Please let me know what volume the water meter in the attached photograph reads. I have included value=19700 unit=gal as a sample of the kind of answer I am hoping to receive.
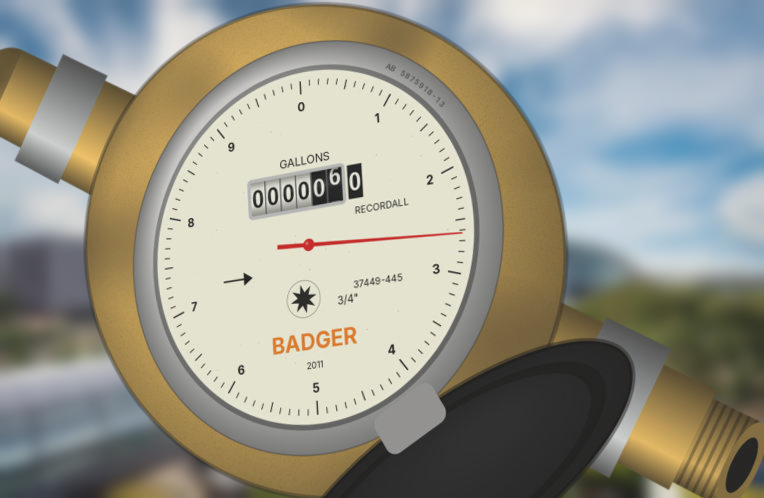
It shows value=62.6 unit=gal
